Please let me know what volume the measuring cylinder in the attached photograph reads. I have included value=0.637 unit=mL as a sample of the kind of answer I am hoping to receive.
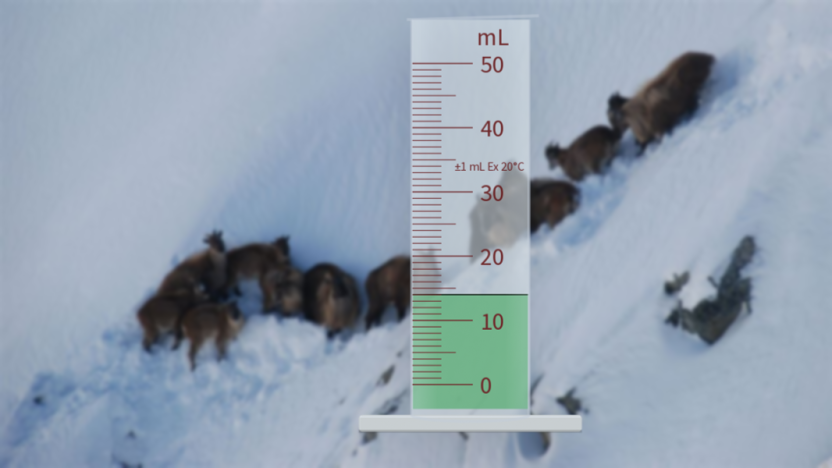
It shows value=14 unit=mL
